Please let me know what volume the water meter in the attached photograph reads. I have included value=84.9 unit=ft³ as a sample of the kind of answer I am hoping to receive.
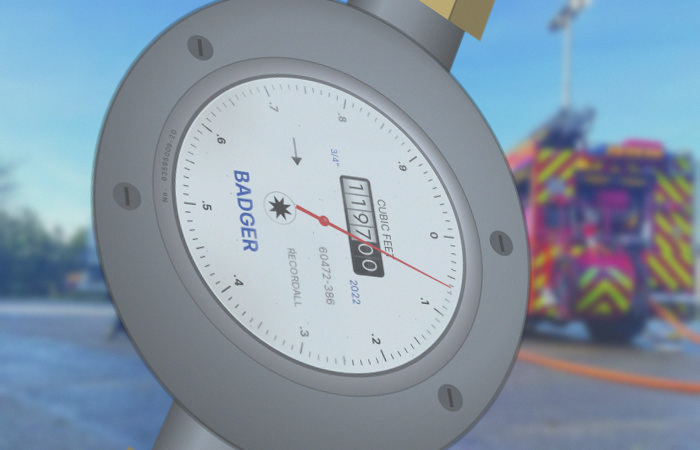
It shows value=119700.06 unit=ft³
